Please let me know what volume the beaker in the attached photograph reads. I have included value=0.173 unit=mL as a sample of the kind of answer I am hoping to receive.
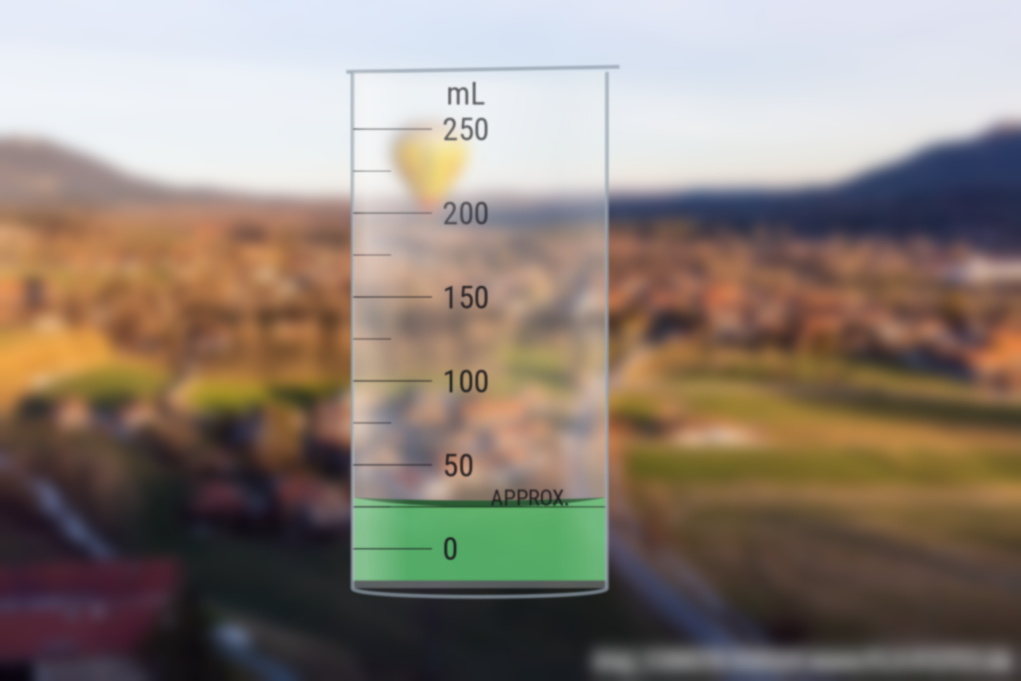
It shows value=25 unit=mL
